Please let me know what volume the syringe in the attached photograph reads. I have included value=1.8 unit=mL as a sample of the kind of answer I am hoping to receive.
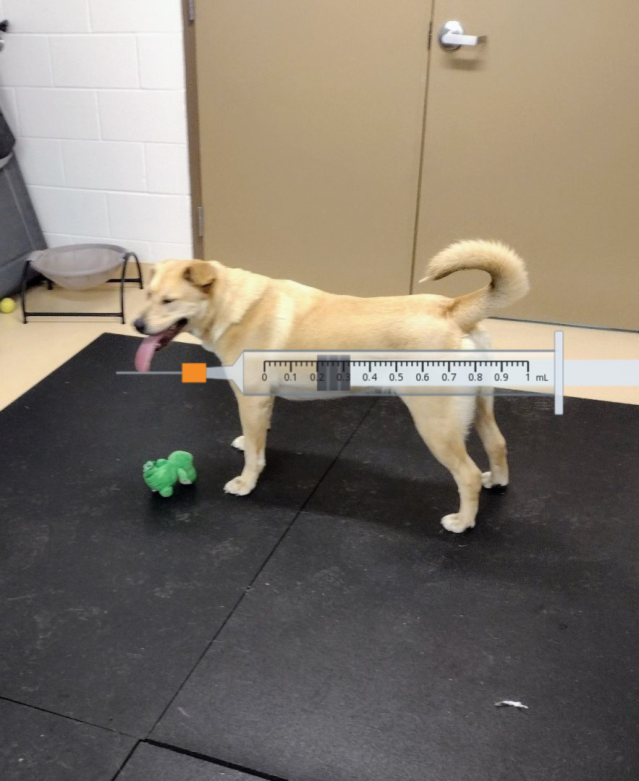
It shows value=0.2 unit=mL
